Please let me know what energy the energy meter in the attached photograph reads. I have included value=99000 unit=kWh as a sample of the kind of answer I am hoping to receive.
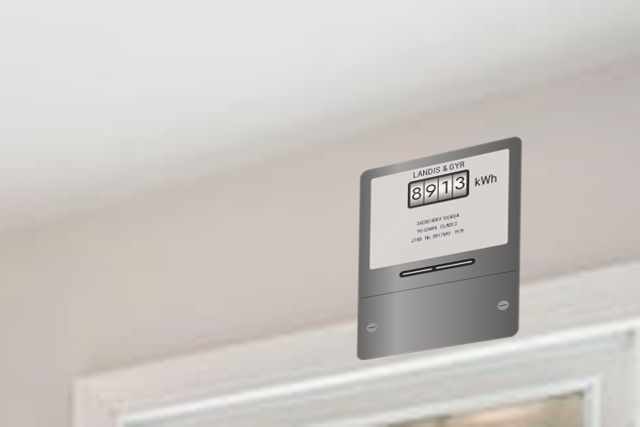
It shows value=8913 unit=kWh
